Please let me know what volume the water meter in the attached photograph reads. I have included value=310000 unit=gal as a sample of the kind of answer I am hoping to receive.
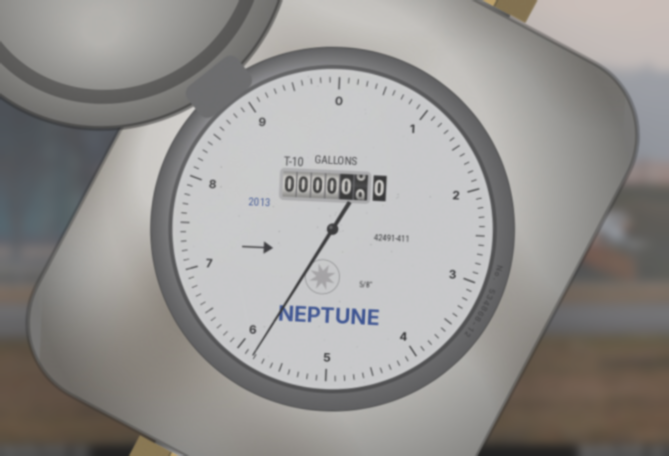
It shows value=85.8 unit=gal
